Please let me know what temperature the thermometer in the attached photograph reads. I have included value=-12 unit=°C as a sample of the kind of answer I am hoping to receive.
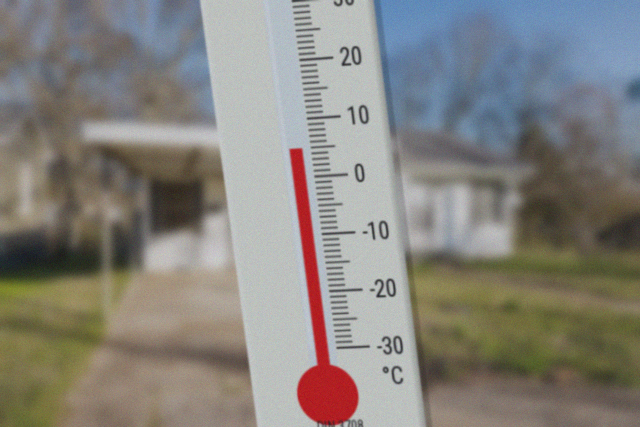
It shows value=5 unit=°C
